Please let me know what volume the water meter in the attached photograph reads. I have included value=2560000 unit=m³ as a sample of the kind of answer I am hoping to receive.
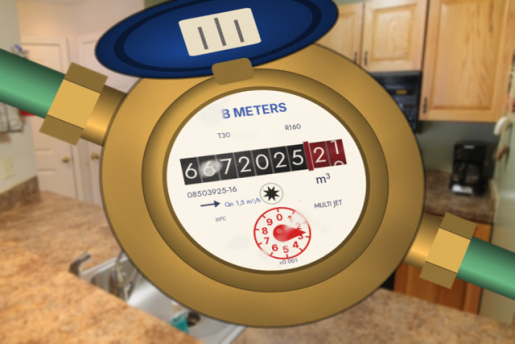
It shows value=6672025.212 unit=m³
